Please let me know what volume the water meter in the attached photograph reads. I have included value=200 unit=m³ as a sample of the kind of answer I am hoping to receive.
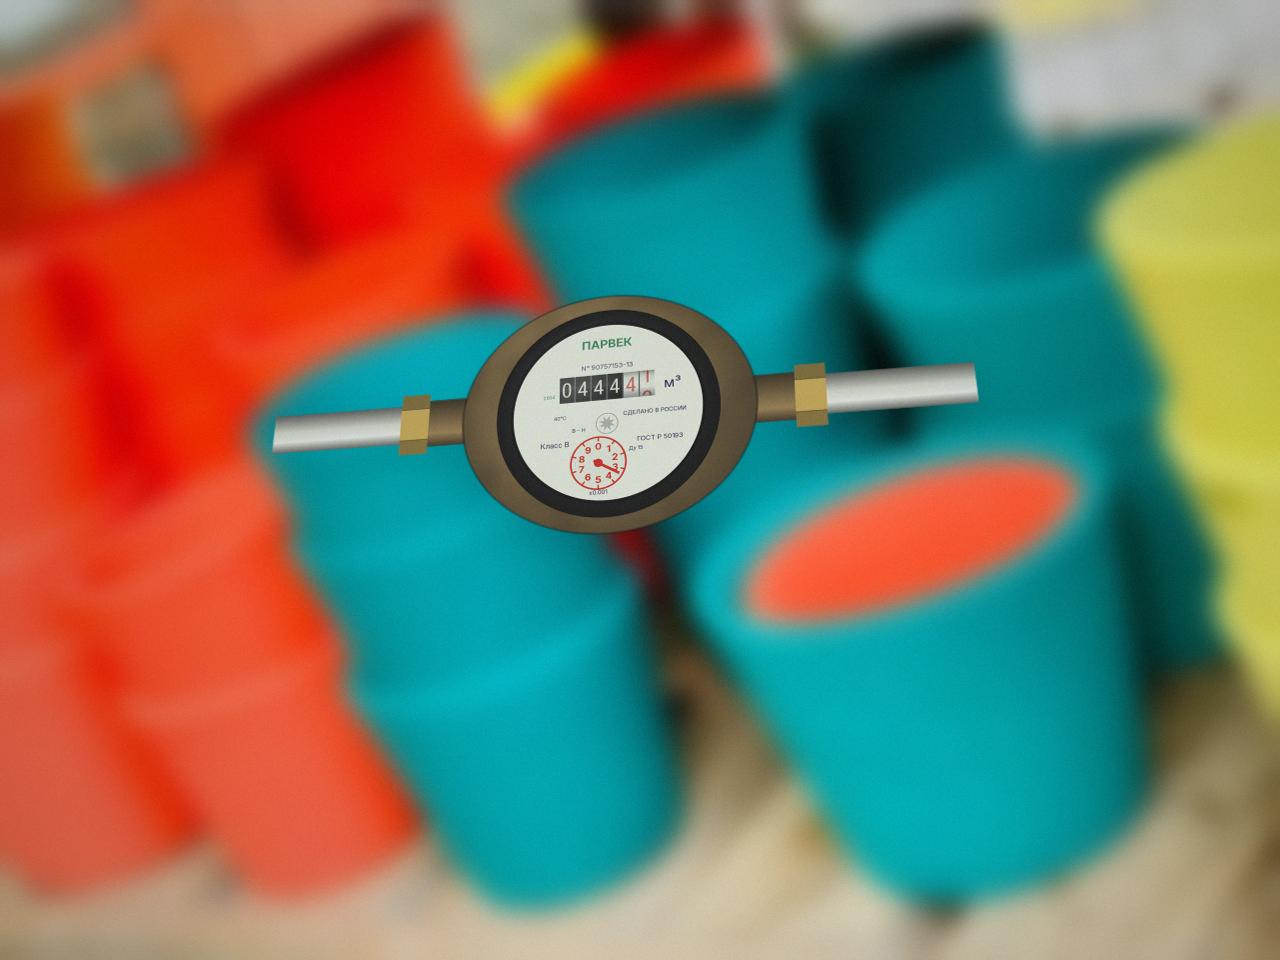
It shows value=444.413 unit=m³
